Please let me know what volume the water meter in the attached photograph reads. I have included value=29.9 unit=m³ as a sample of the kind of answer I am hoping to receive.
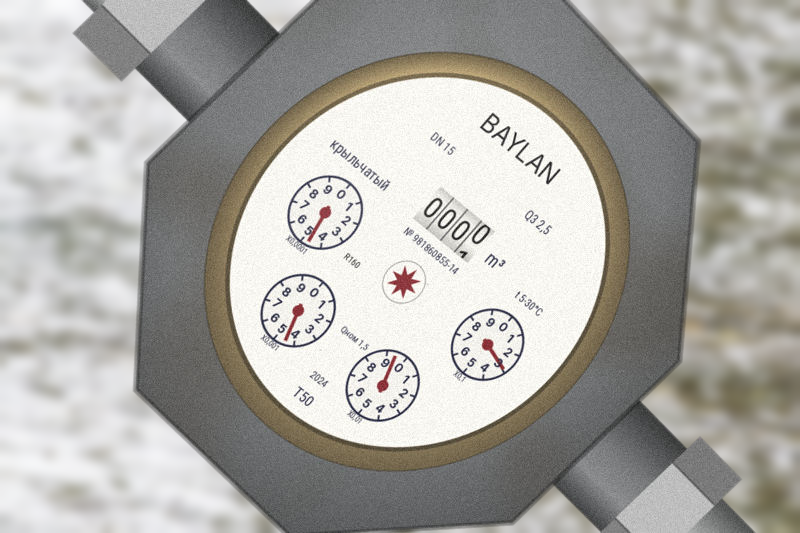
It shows value=0.2944 unit=m³
